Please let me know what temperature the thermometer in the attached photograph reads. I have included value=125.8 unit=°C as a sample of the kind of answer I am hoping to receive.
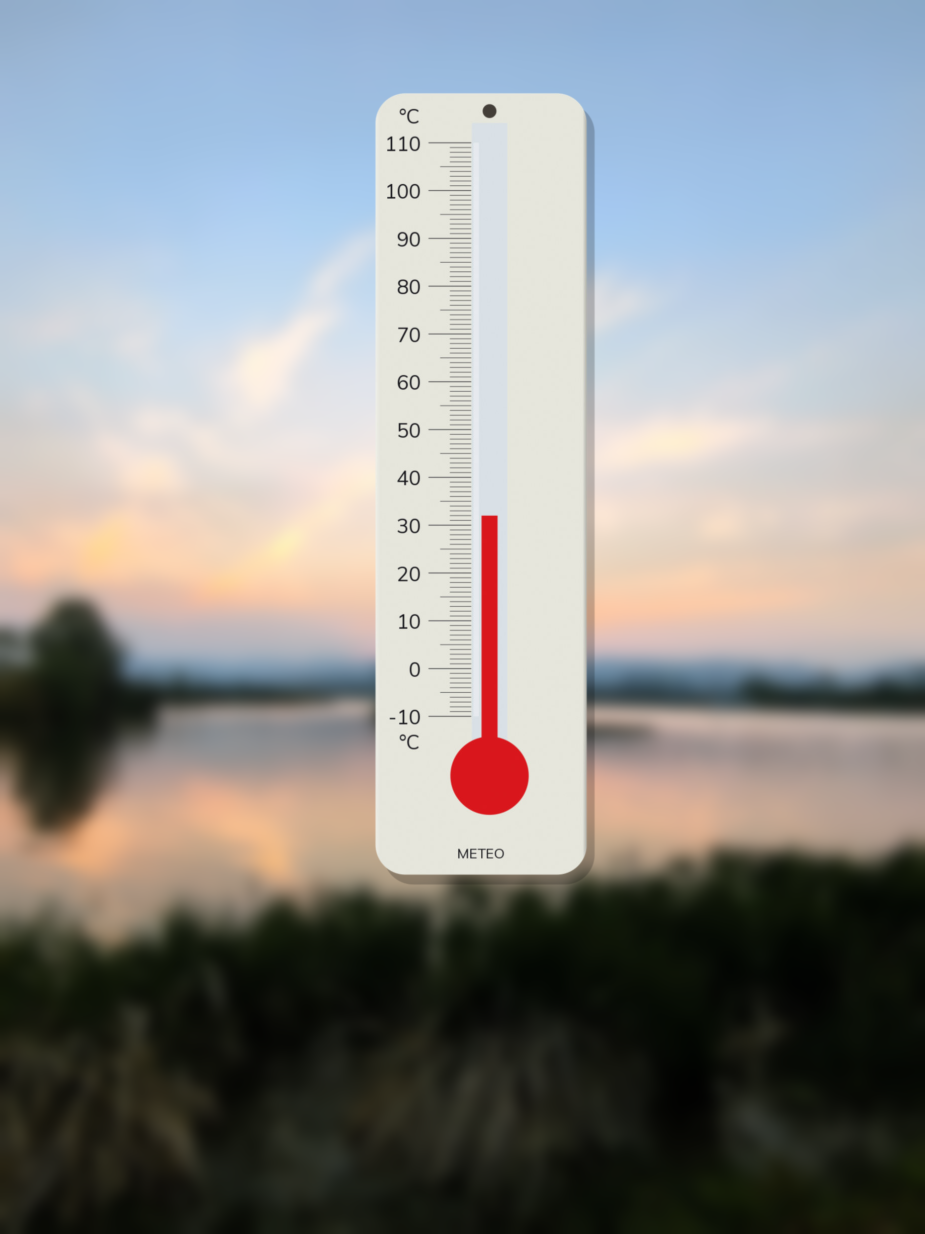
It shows value=32 unit=°C
